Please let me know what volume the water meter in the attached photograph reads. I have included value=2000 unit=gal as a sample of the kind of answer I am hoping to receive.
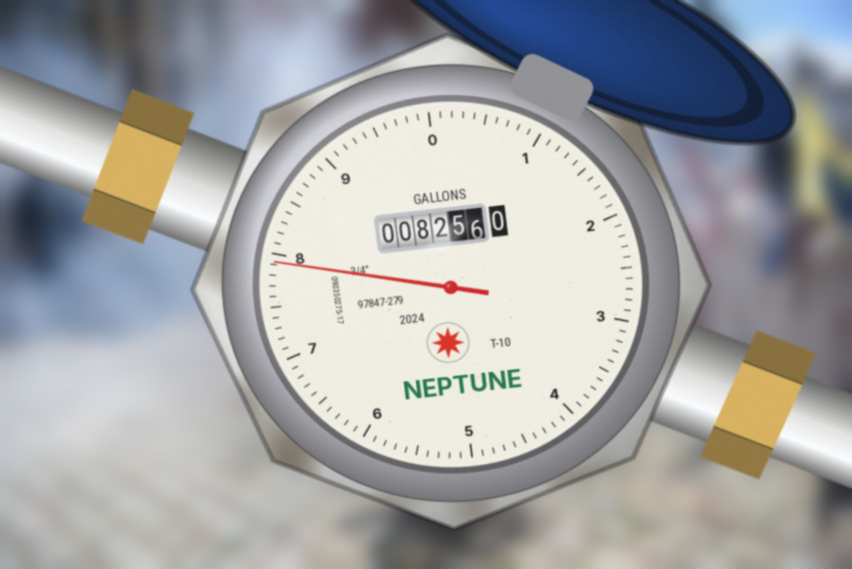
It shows value=82557.9 unit=gal
